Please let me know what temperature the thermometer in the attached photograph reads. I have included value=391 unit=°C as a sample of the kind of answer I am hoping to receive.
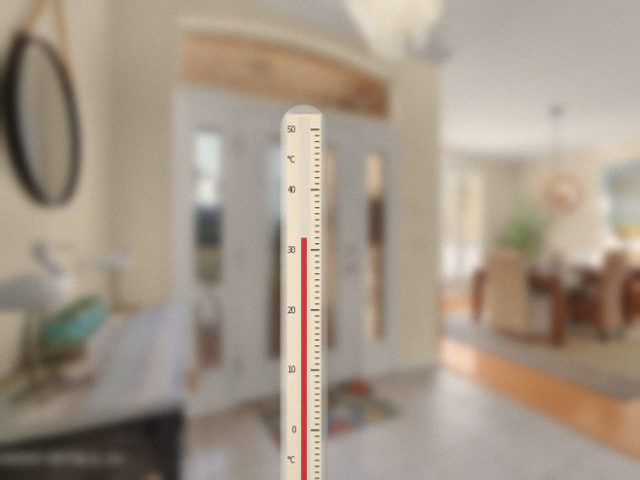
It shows value=32 unit=°C
